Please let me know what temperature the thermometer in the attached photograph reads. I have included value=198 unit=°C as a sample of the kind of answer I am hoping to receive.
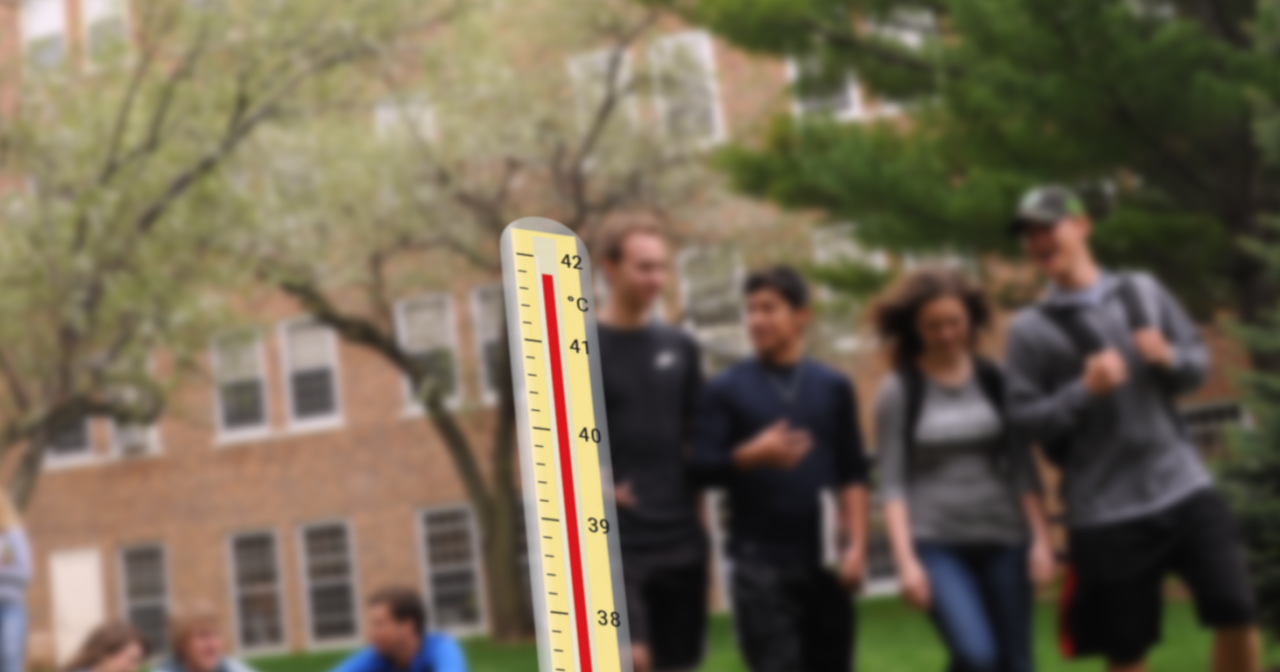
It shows value=41.8 unit=°C
